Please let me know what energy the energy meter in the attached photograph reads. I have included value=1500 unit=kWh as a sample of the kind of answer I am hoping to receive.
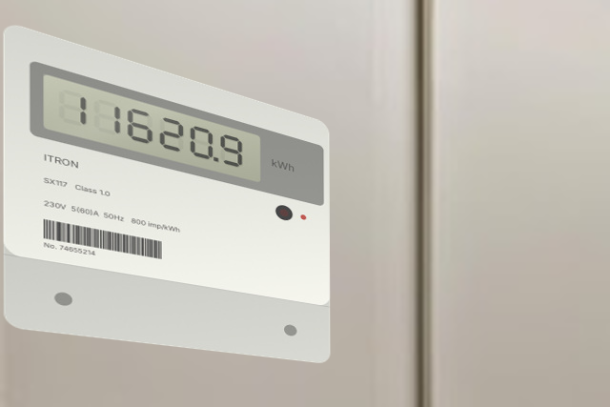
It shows value=11620.9 unit=kWh
